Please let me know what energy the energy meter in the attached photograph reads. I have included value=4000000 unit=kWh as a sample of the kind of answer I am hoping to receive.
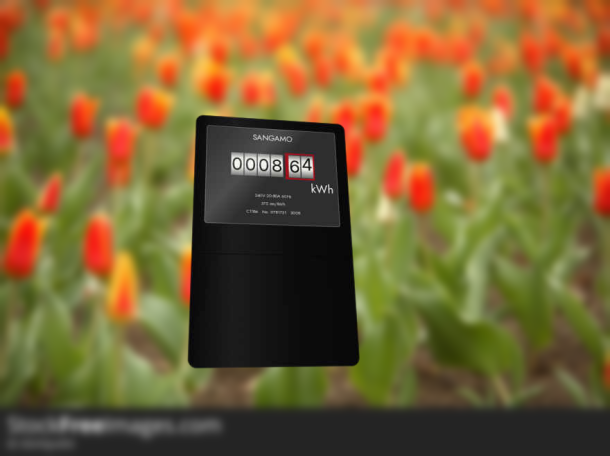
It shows value=8.64 unit=kWh
